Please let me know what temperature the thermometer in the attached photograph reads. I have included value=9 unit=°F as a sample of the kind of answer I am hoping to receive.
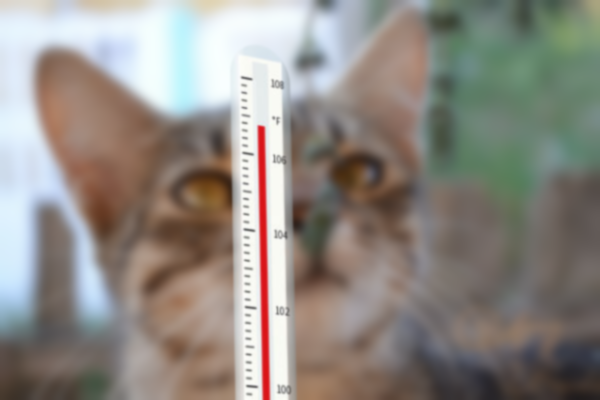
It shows value=106.8 unit=°F
